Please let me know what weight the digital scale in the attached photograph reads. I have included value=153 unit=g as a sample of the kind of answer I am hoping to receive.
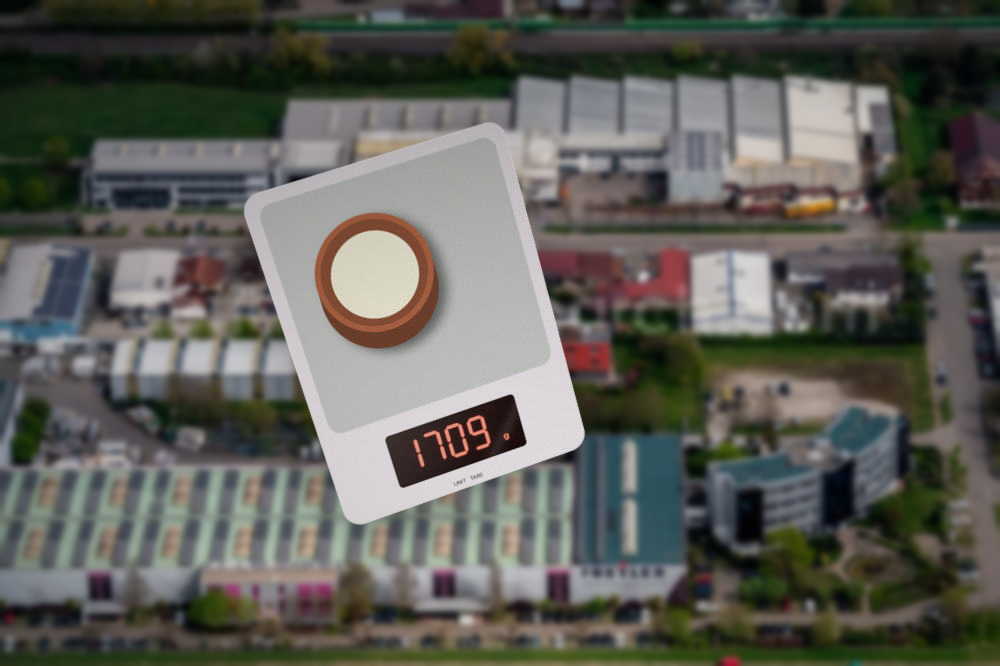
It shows value=1709 unit=g
